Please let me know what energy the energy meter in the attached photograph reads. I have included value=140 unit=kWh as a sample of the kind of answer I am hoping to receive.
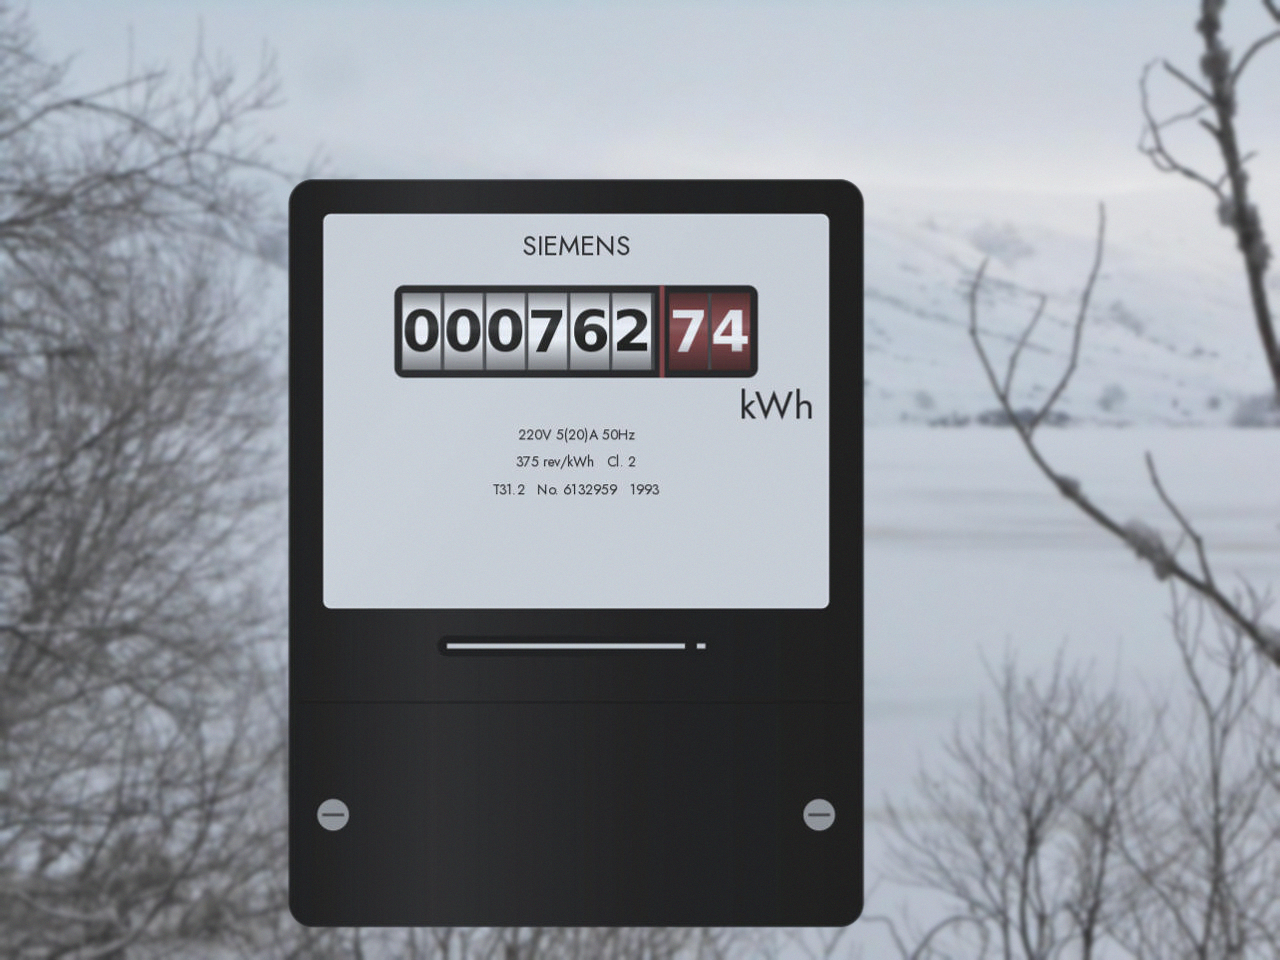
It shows value=762.74 unit=kWh
